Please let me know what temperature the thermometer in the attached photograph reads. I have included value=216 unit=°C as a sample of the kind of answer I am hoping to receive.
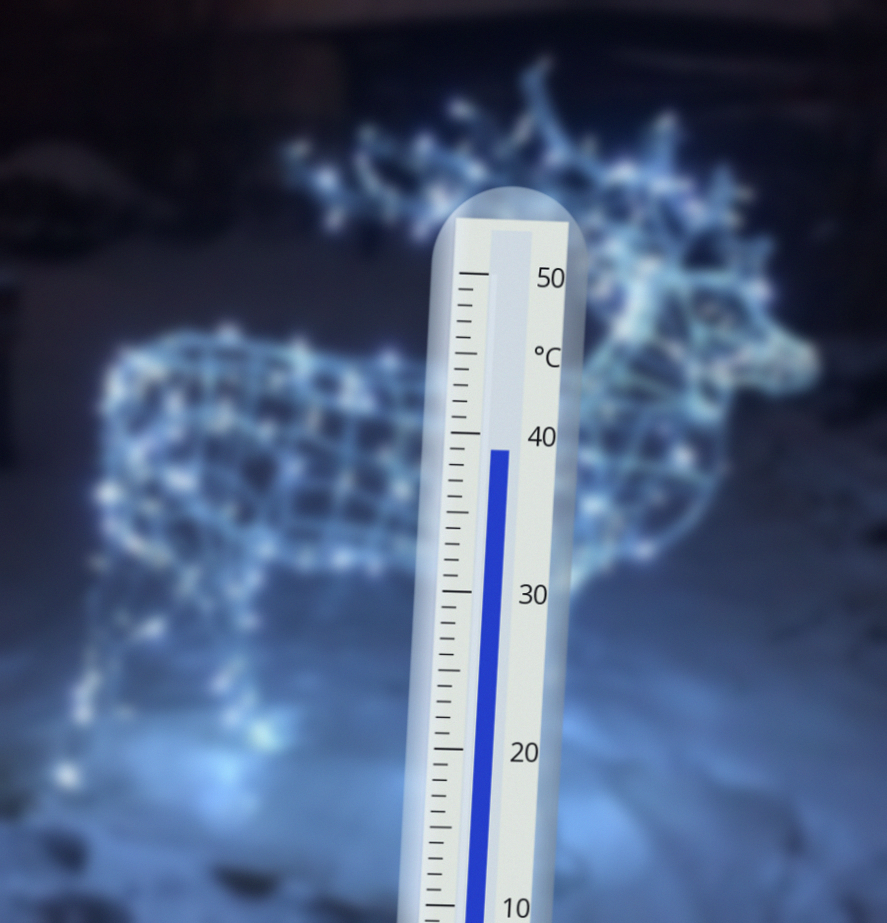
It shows value=39 unit=°C
